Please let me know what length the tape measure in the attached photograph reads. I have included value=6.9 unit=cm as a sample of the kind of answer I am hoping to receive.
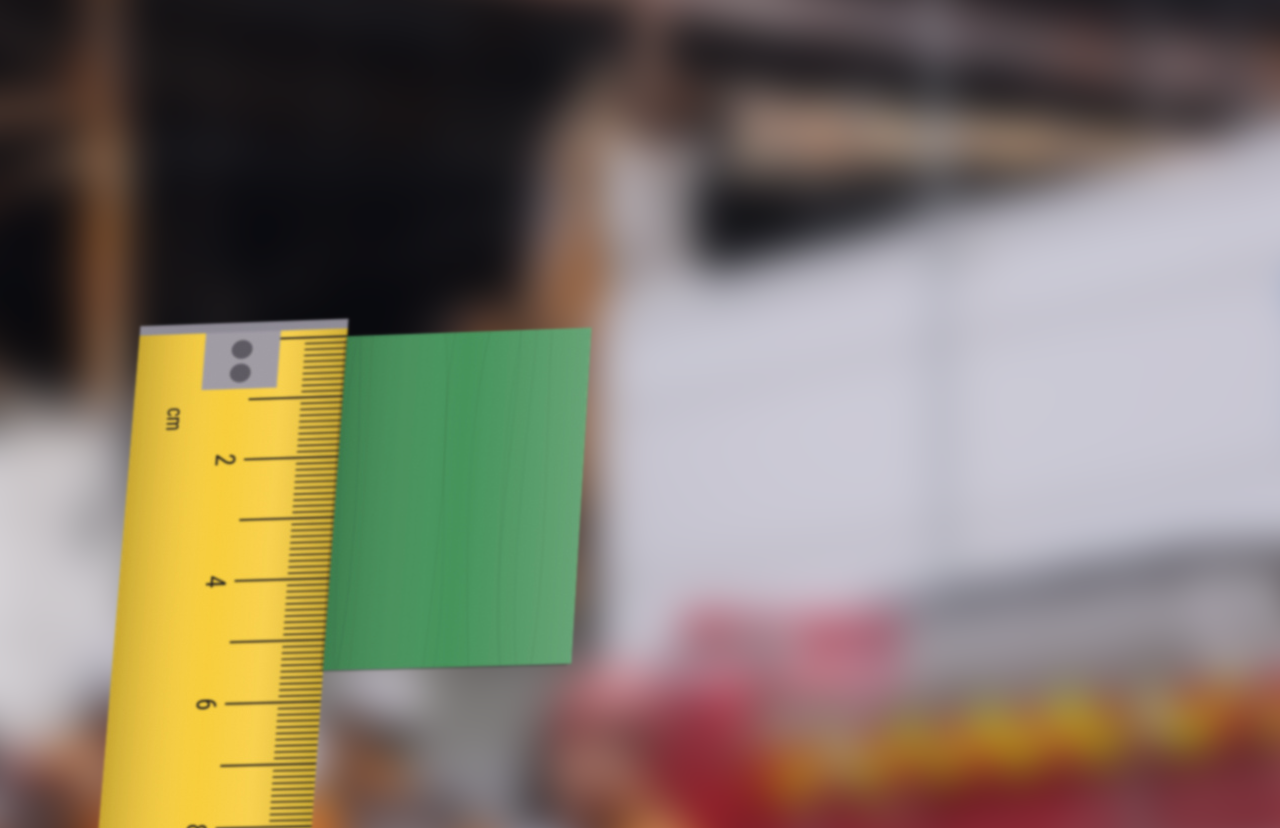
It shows value=5.5 unit=cm
